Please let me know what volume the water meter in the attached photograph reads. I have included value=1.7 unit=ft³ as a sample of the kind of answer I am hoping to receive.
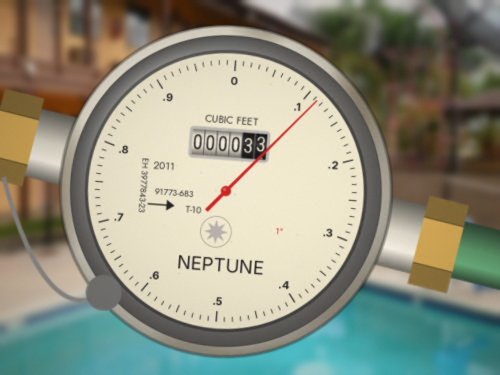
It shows value=33.11 unit=ft³
